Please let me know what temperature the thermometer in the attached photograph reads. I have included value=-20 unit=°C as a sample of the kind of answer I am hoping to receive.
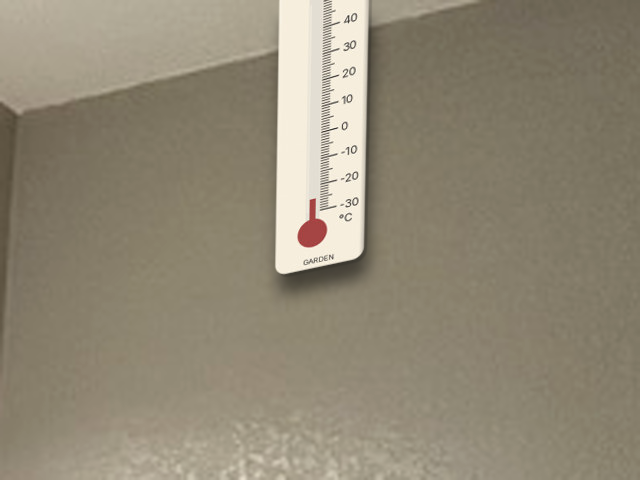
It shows value=-25 unit=°C
